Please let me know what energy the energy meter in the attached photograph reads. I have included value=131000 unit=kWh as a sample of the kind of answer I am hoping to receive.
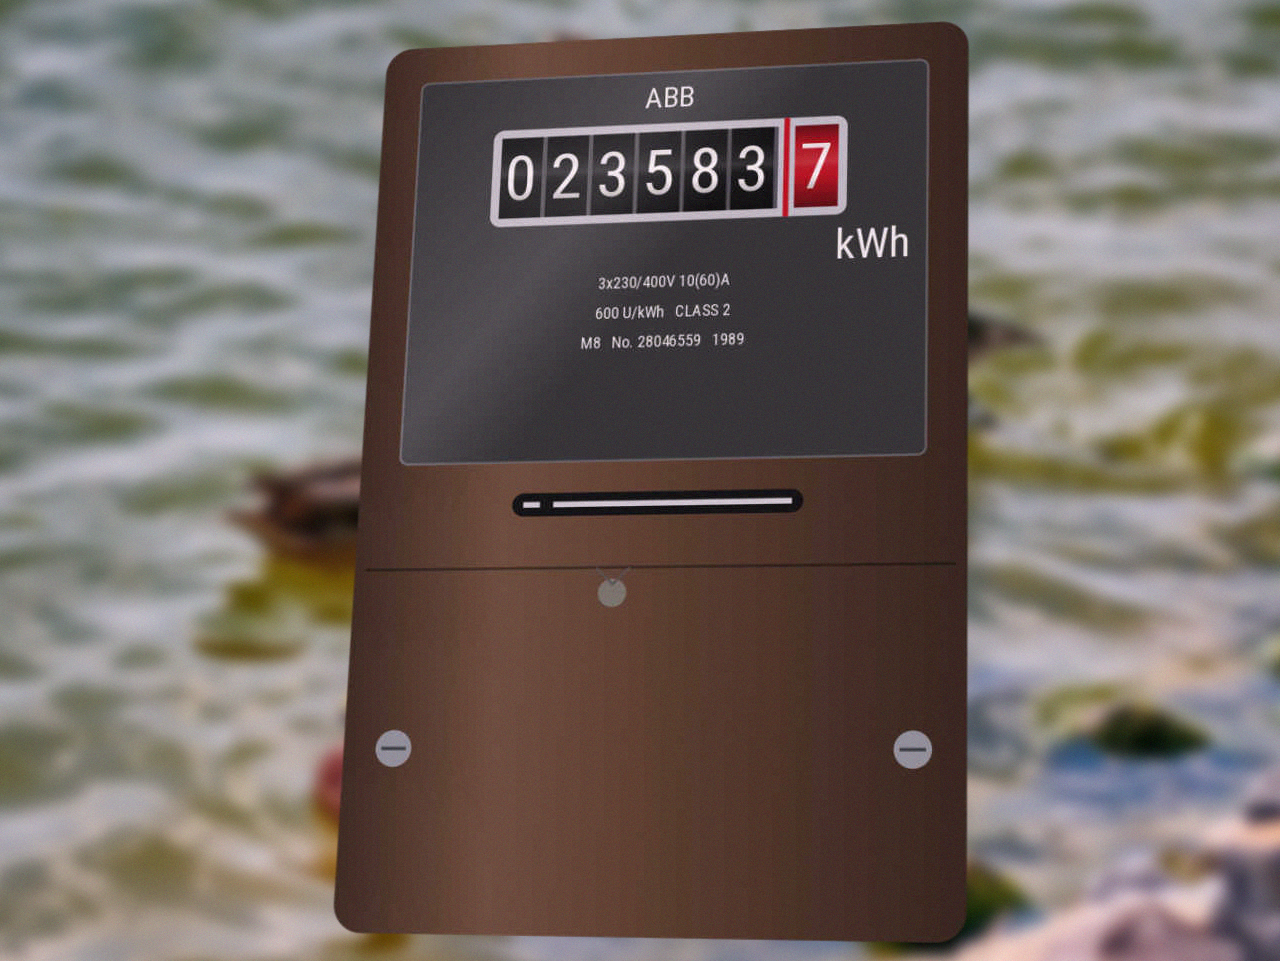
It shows value=23583.7 unit=kWh
